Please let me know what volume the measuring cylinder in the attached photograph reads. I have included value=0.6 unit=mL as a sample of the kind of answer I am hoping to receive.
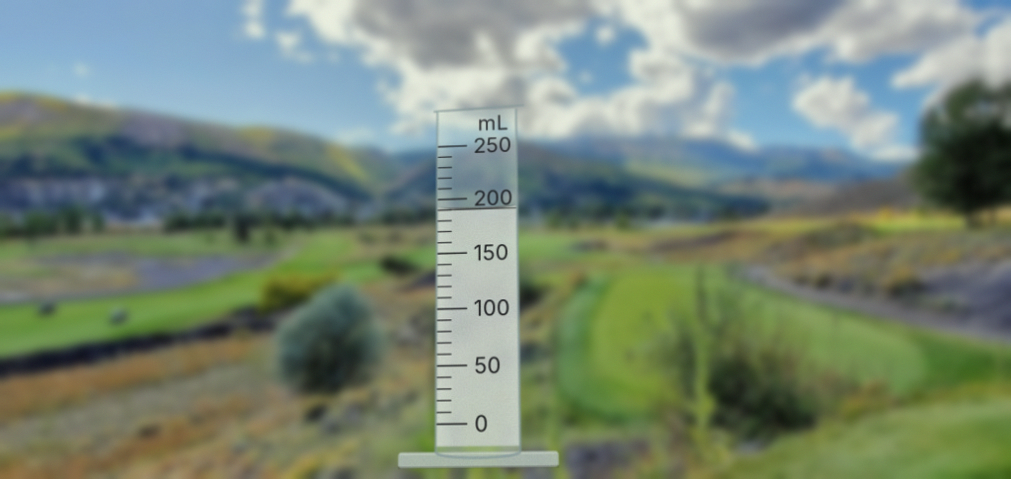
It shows value=190 unit=mL
